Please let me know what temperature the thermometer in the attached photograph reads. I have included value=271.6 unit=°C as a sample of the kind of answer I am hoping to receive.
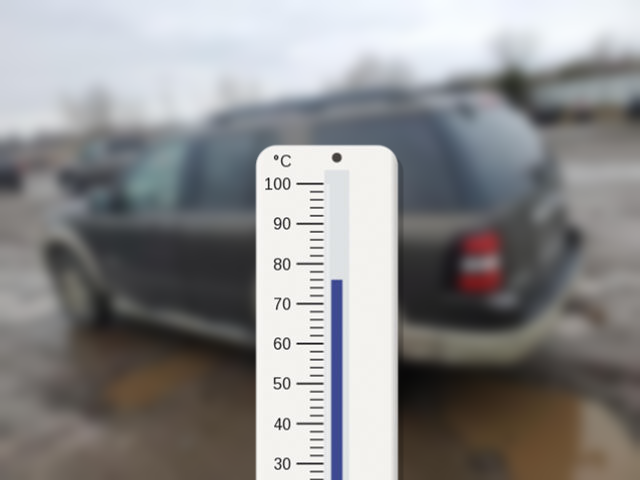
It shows value=76 unit=°C
